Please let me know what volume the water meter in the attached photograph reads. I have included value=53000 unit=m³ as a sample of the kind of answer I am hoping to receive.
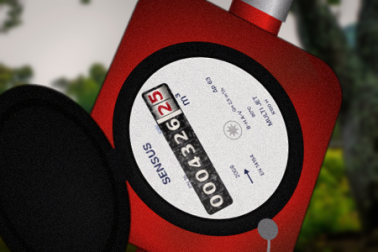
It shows value=4326.25 unit=m³
